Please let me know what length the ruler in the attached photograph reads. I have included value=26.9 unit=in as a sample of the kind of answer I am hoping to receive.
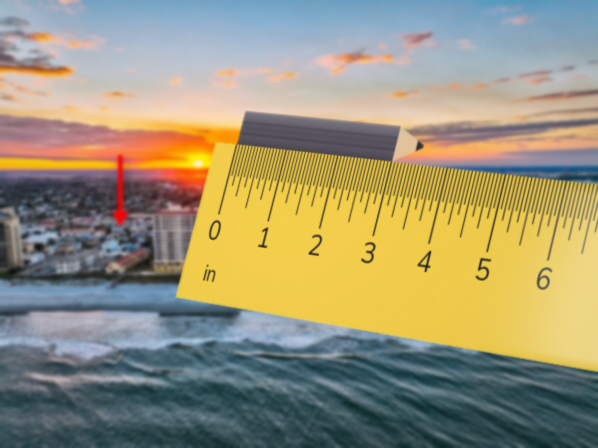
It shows value=3.5 unit=in
